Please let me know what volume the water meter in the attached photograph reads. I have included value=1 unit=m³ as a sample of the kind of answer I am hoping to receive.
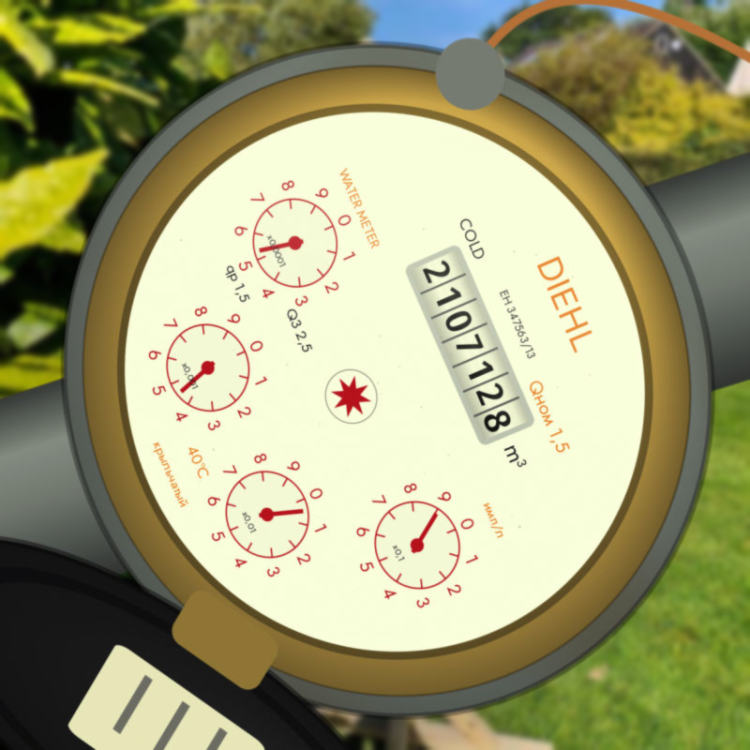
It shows value=2107127.9045 unit=m³
